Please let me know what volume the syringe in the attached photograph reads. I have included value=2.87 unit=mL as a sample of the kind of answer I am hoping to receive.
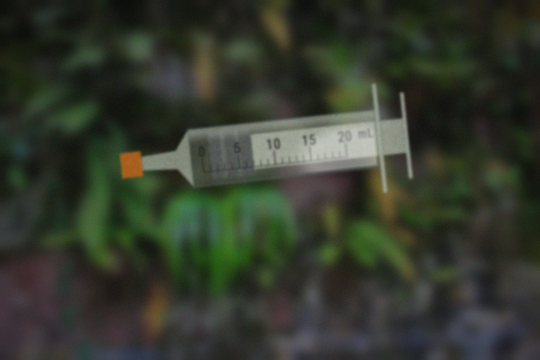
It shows value=1 unit=mL
